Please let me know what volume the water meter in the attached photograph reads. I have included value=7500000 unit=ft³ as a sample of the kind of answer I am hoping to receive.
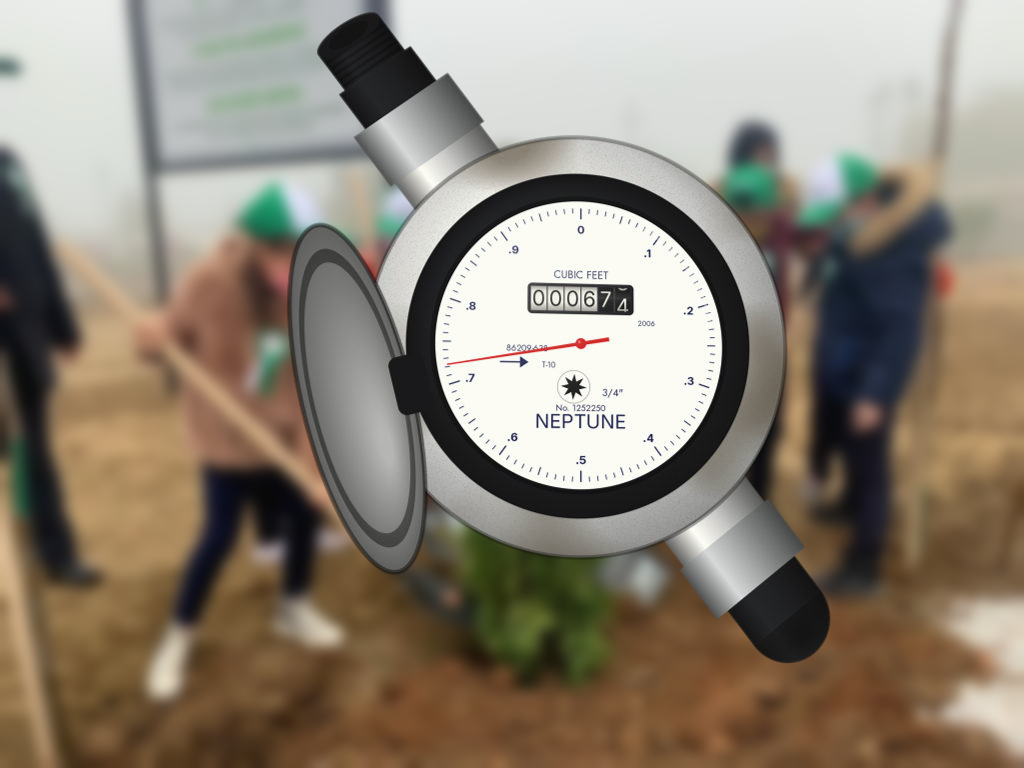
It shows value=673.72 unit=ft³
